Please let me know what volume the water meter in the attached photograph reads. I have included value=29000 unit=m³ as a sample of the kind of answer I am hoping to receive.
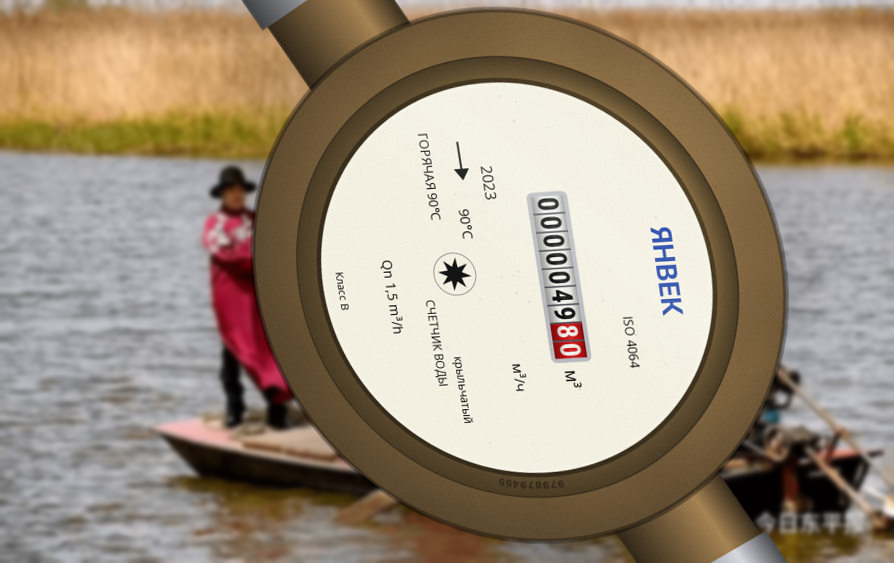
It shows value=49.80 unit=m³
